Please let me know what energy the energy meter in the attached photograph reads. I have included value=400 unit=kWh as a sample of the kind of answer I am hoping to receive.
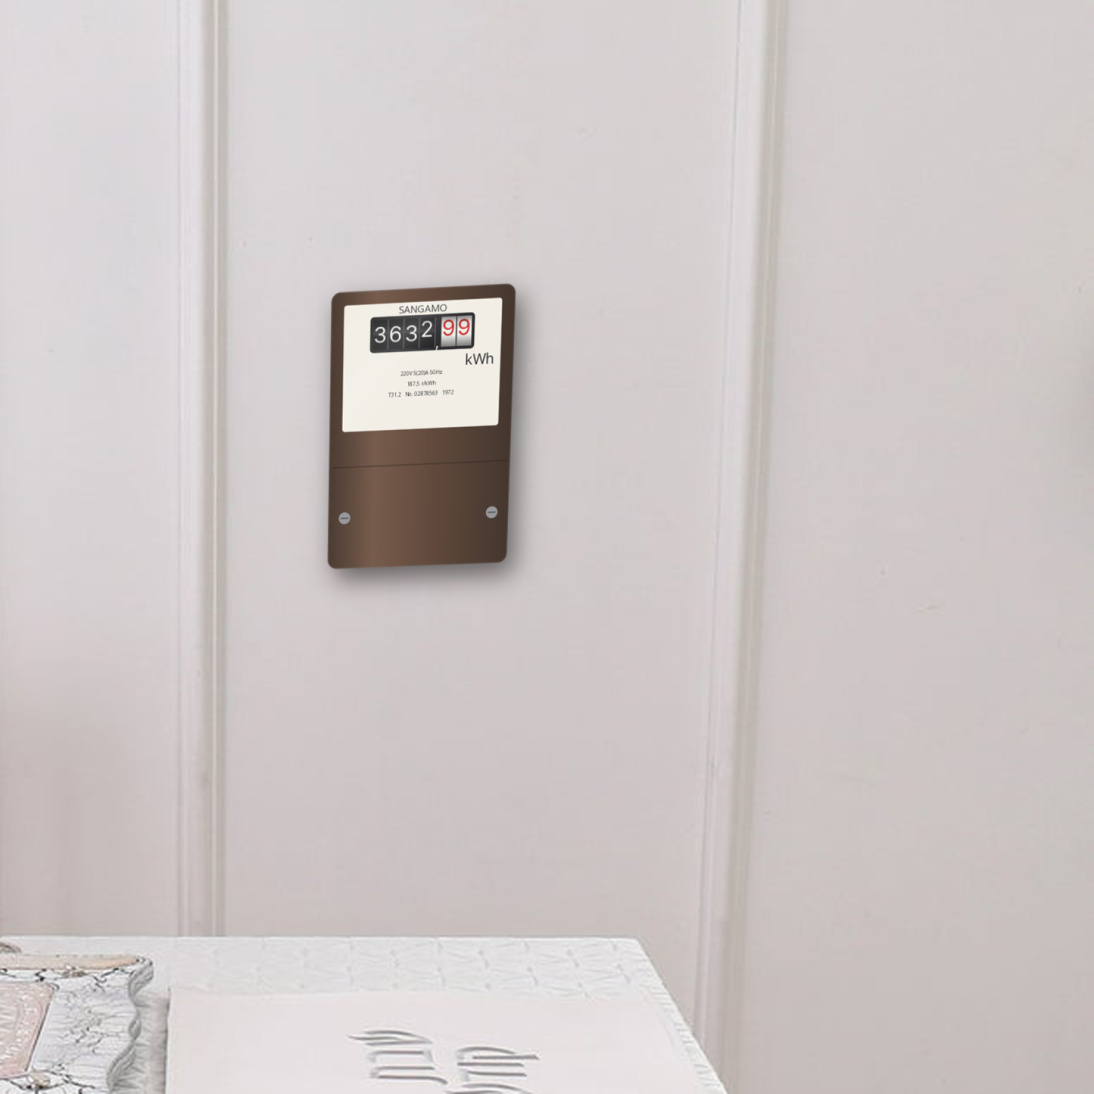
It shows value=3632.99 unit=kWh
